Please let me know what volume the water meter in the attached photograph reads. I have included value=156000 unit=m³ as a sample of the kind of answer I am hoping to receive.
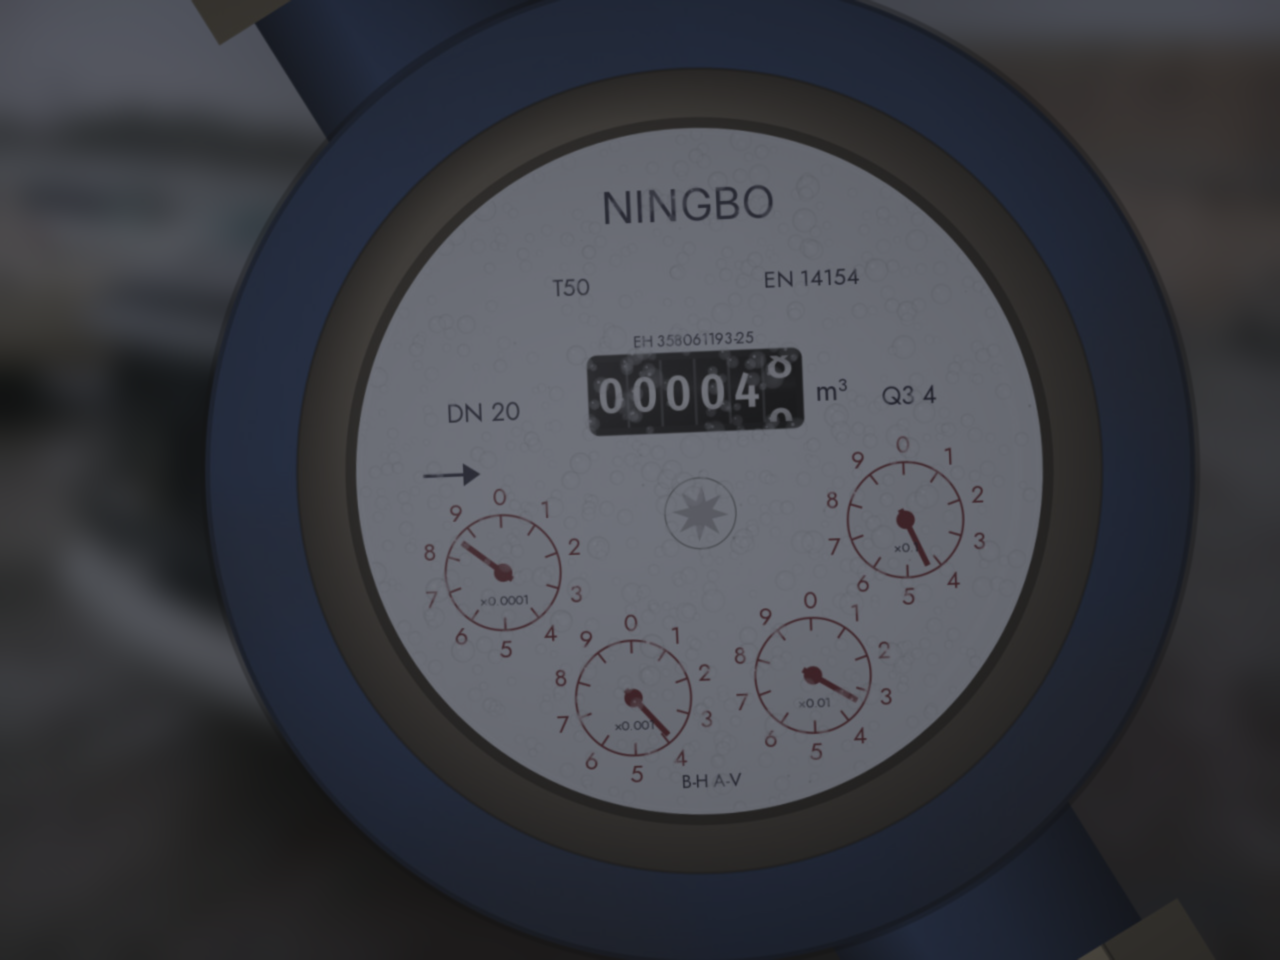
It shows value=48.4338 unit=m³
